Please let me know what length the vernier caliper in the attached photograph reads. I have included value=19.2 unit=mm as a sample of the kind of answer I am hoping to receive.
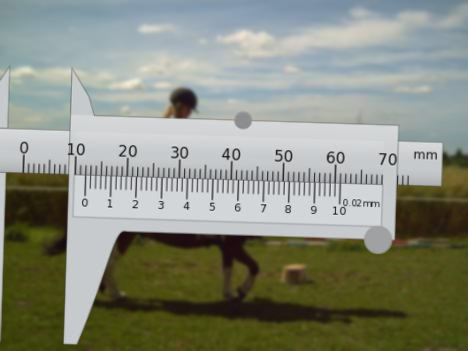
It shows value=12.0 unit=mm
